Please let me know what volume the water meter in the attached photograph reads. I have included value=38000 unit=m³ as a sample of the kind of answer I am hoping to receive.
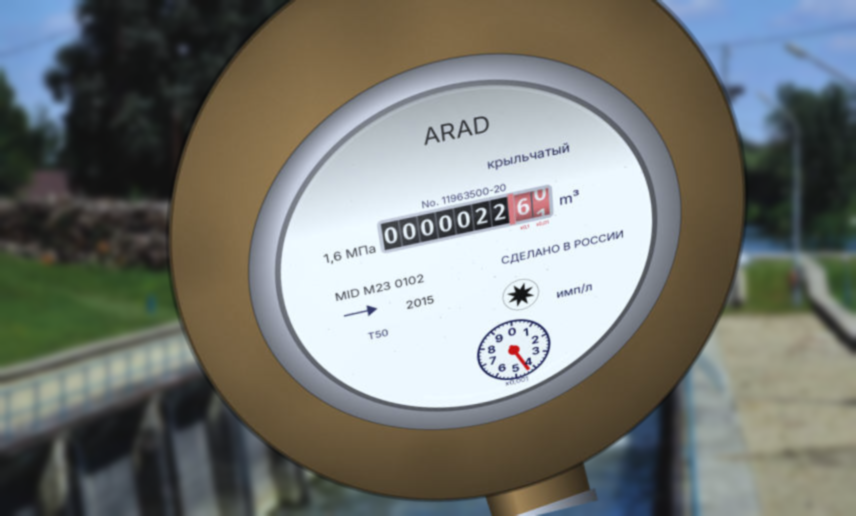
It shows value=22.604 unit=m³
